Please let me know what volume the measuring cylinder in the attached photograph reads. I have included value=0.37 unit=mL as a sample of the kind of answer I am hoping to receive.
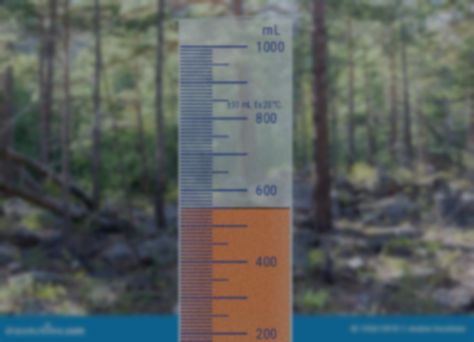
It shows value=550 unit=mL
